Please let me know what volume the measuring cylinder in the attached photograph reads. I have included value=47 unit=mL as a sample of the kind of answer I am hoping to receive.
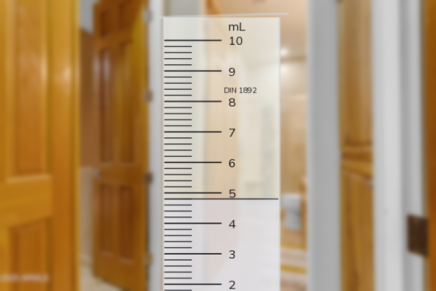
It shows value=4.8 unit=mL
